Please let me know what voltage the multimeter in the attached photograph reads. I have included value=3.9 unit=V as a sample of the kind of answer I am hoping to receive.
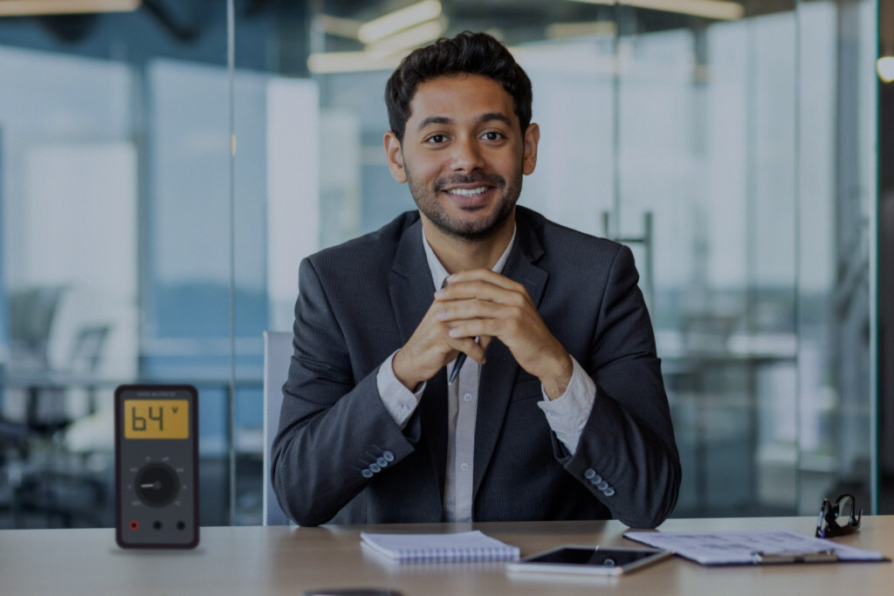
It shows value=64 unit=V
